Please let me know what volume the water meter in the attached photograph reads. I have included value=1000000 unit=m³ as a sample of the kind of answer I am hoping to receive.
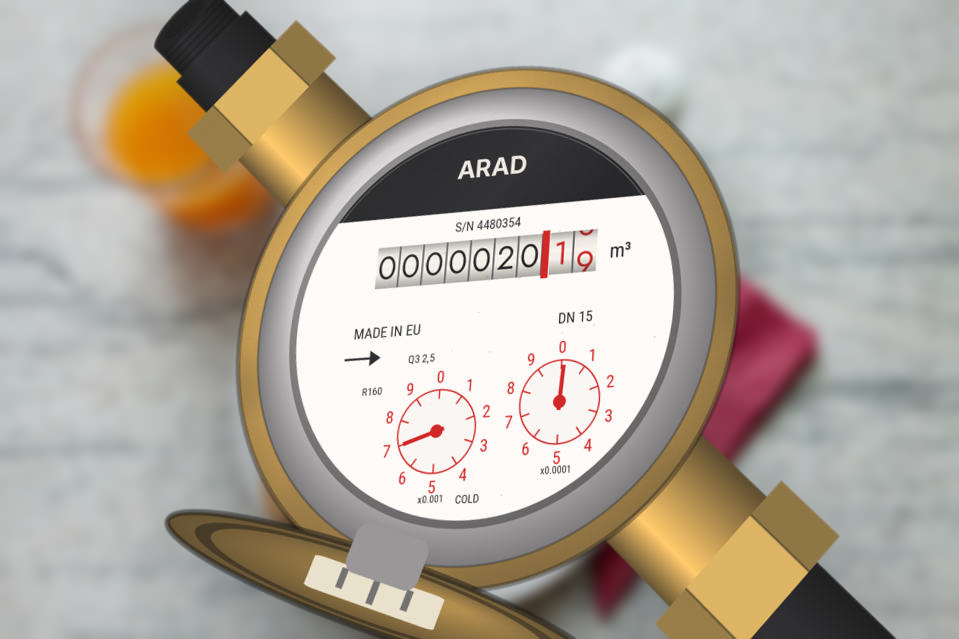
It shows value=20.1870 unit=m³
